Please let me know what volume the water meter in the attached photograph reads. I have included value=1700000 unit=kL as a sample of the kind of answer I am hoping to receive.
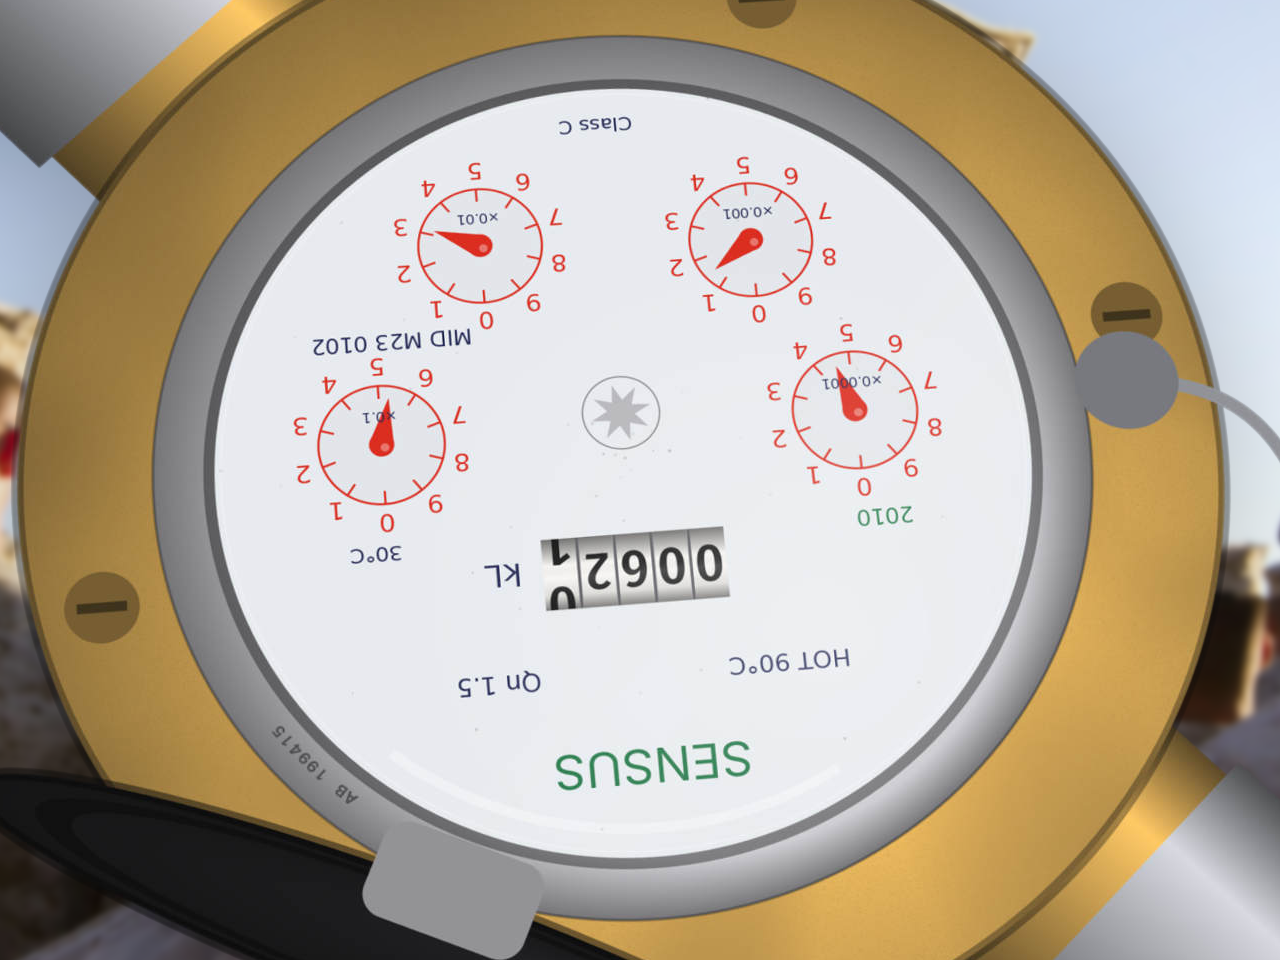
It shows value=620.5314 unit=kL
